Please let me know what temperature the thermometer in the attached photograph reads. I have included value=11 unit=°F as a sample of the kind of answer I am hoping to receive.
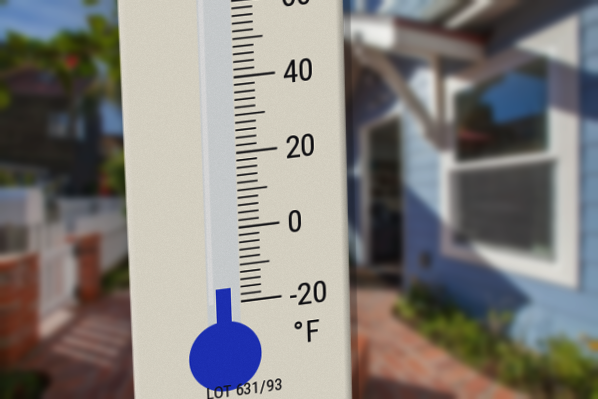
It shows value=-16 unit=°F
